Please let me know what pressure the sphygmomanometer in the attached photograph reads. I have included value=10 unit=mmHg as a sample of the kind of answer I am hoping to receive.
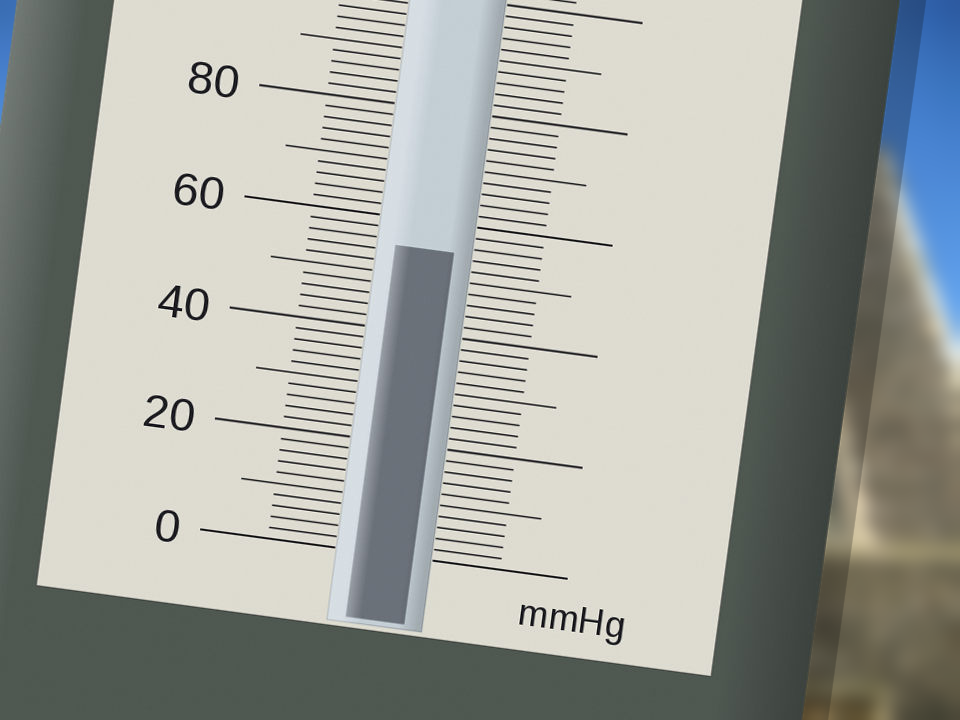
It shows value=55 unit=mmHg
